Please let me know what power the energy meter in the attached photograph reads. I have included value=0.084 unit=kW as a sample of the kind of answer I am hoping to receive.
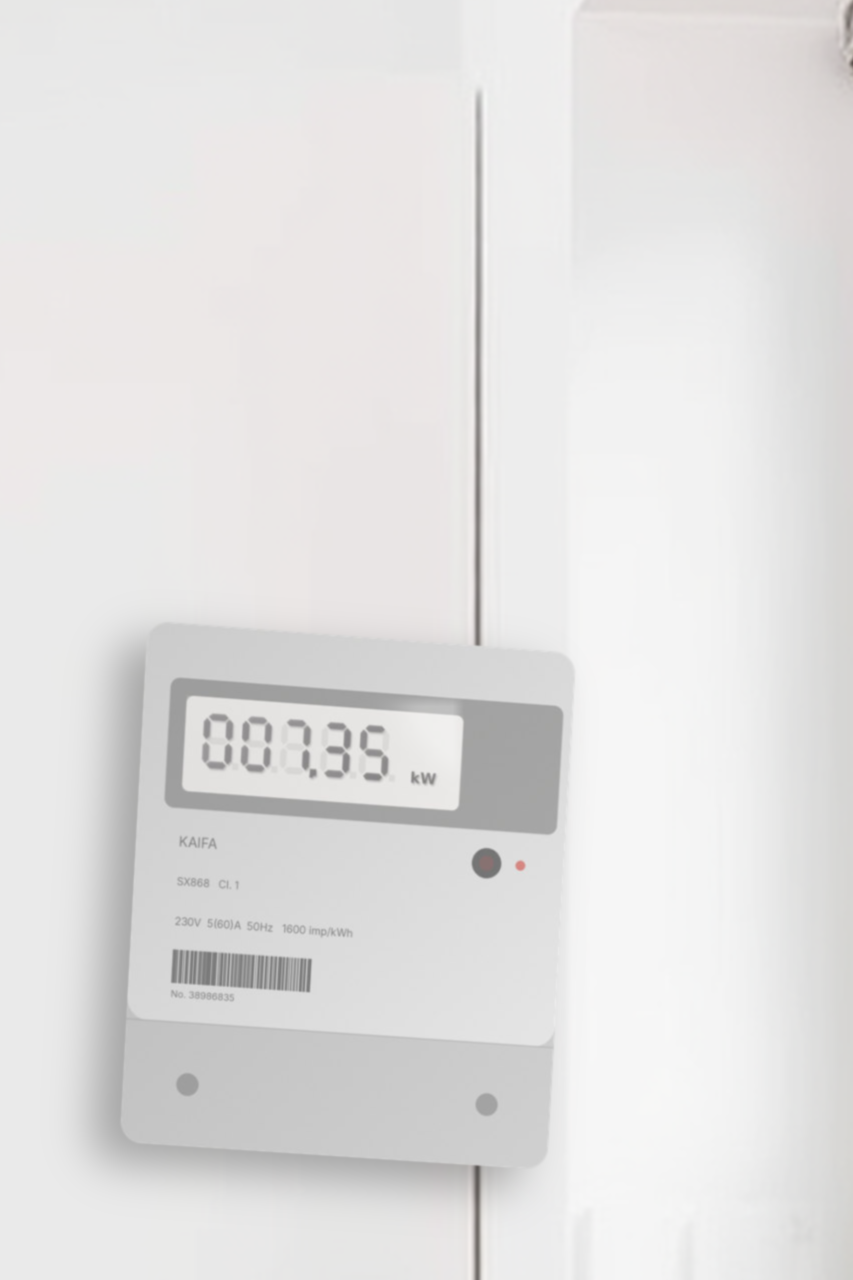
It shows value=7.35 unit=kW
